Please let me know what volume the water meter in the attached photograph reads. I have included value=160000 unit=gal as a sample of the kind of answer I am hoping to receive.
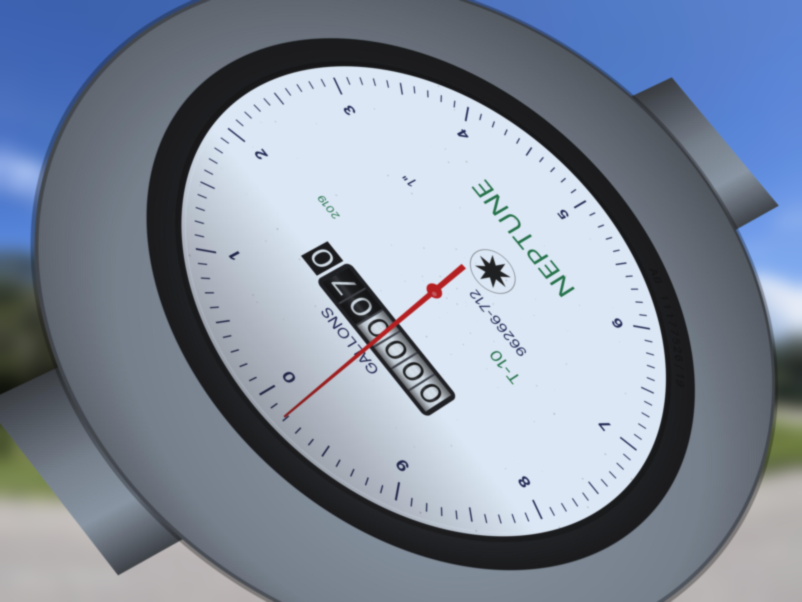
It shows value=69.8 unit=gal
